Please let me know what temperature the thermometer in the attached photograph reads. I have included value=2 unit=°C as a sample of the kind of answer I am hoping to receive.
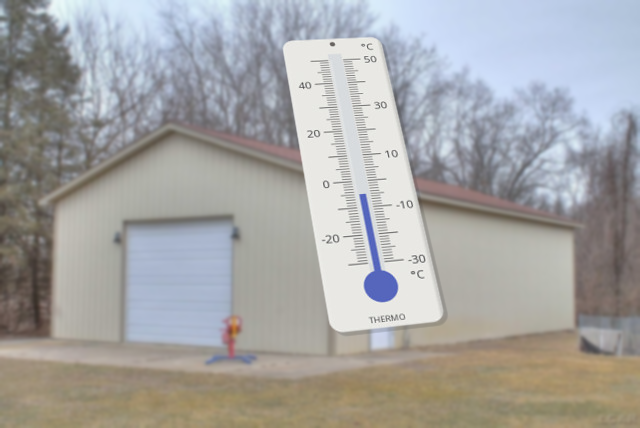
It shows value=-5 unit=°C
